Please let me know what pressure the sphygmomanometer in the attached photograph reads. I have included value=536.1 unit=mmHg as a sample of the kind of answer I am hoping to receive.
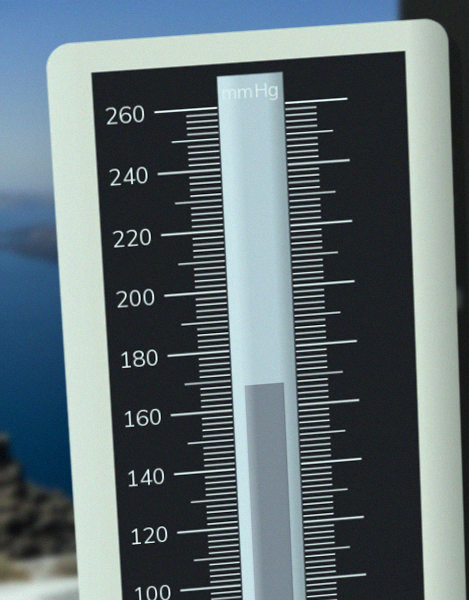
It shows value=168 unit=mmHg
